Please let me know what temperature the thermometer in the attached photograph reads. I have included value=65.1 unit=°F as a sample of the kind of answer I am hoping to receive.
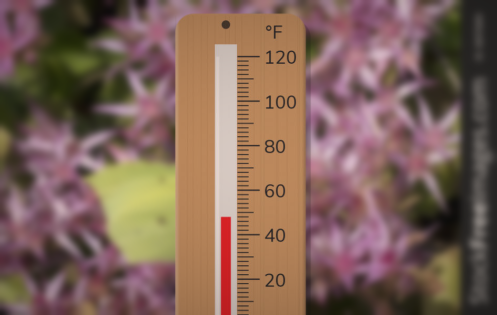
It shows value=48 unit=°F
